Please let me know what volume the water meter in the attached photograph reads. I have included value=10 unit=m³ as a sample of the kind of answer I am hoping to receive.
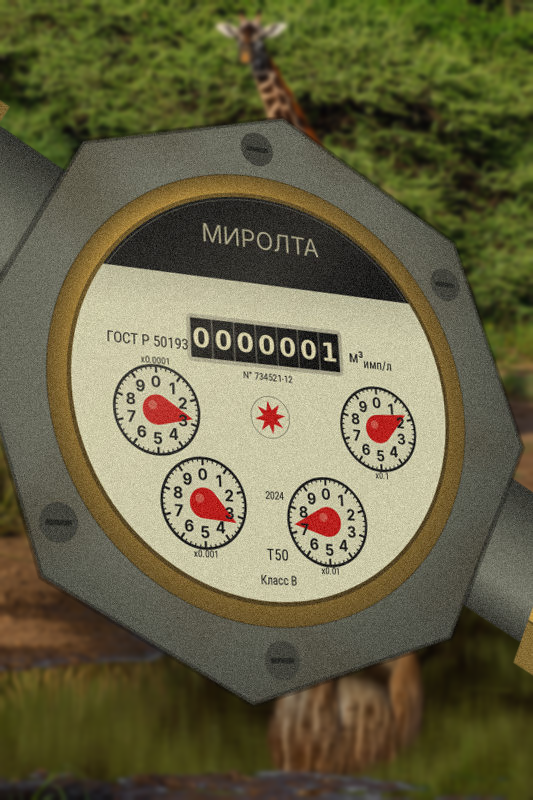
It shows value=1.1732 unit=m³
